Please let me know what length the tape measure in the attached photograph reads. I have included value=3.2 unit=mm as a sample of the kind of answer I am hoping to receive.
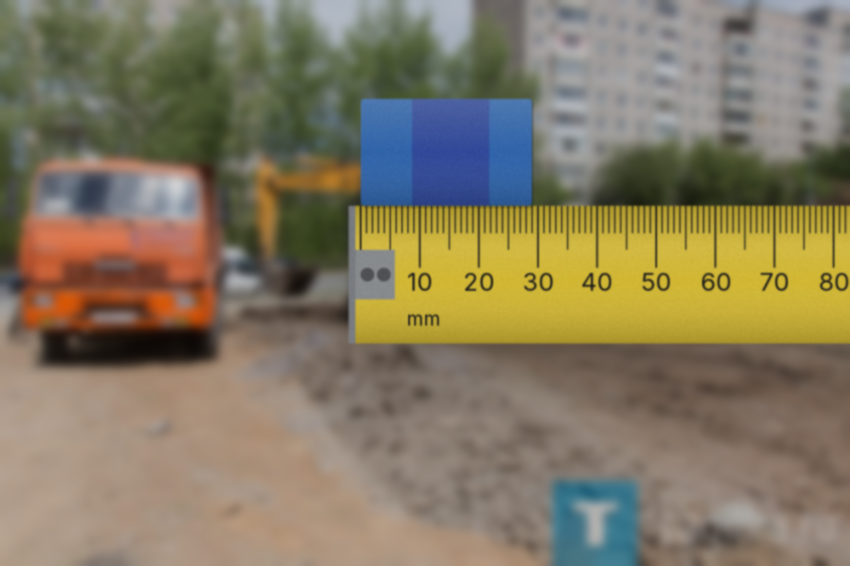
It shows value=29 unit=mm
